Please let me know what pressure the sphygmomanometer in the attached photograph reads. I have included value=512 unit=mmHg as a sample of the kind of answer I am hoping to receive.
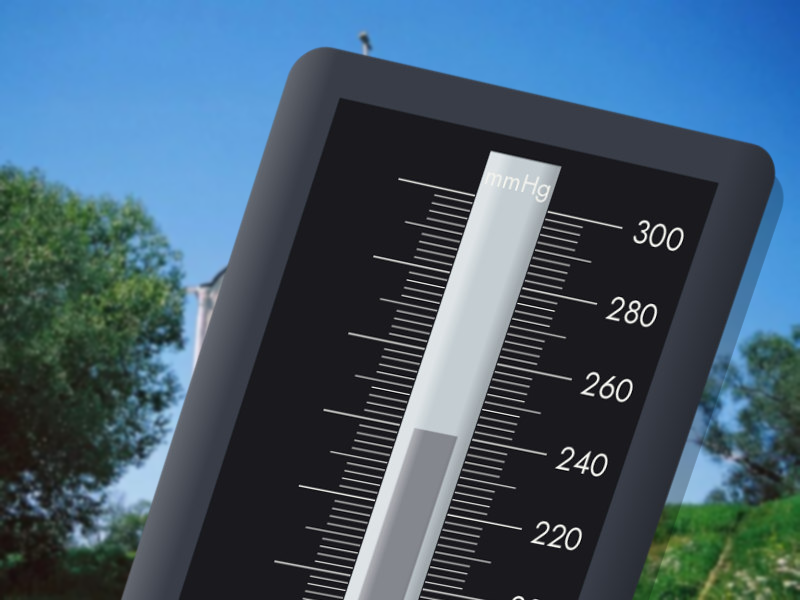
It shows value=240 unit=mmHg
